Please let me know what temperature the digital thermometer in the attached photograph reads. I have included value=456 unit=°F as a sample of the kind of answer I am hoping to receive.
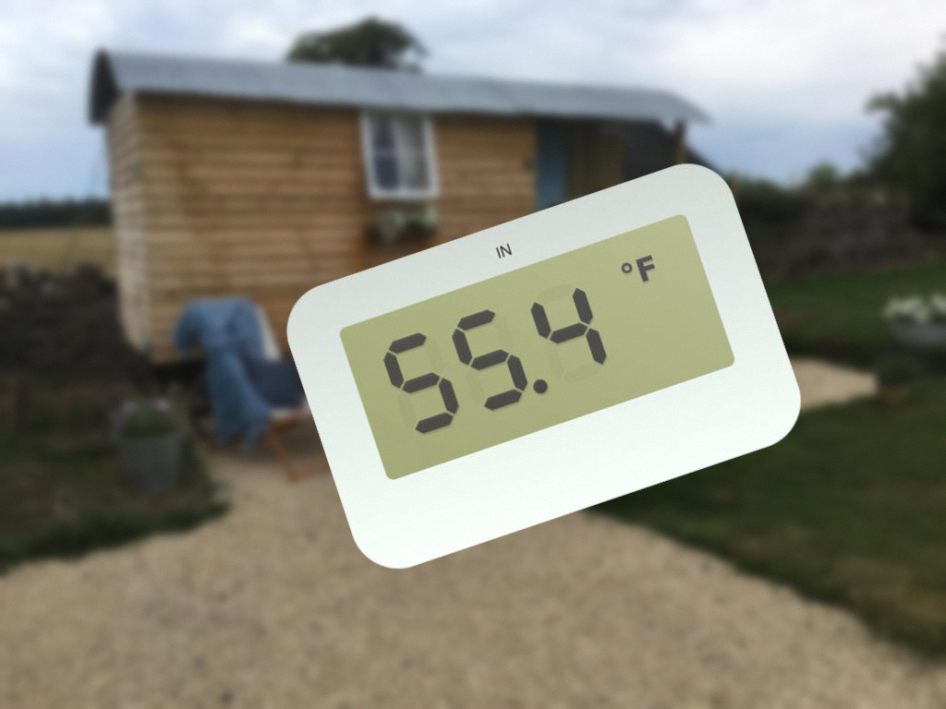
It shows value=55.4 unit=°F
